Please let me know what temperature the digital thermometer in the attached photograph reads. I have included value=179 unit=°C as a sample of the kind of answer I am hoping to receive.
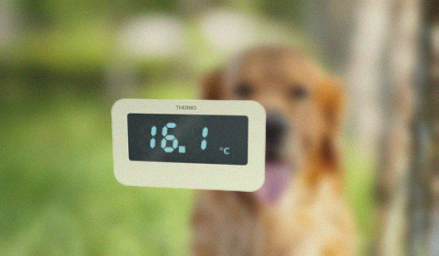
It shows value=16.1 unit=°C
